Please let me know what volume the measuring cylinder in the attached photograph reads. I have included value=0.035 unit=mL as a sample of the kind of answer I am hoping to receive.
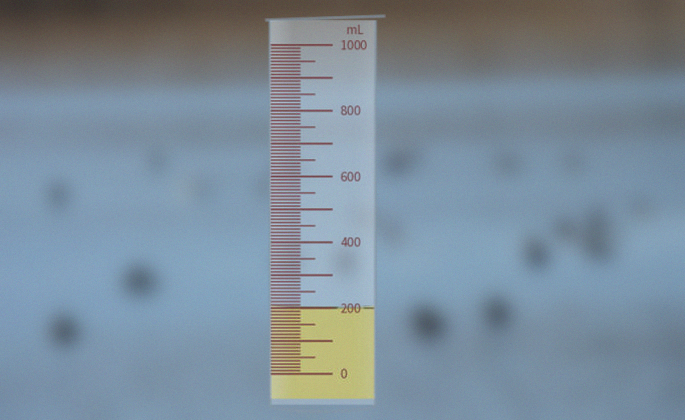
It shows value=200 unit=mL
